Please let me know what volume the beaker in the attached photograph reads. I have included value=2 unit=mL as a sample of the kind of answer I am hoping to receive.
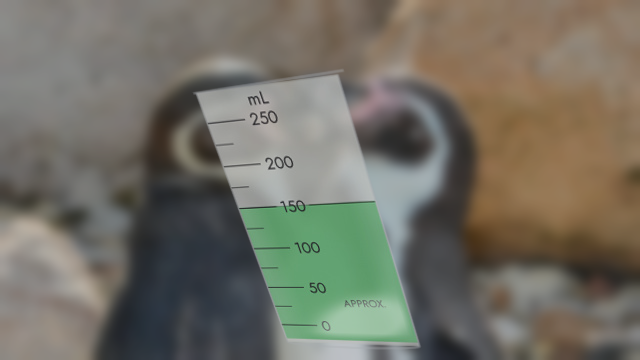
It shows value=150 unit=mL
